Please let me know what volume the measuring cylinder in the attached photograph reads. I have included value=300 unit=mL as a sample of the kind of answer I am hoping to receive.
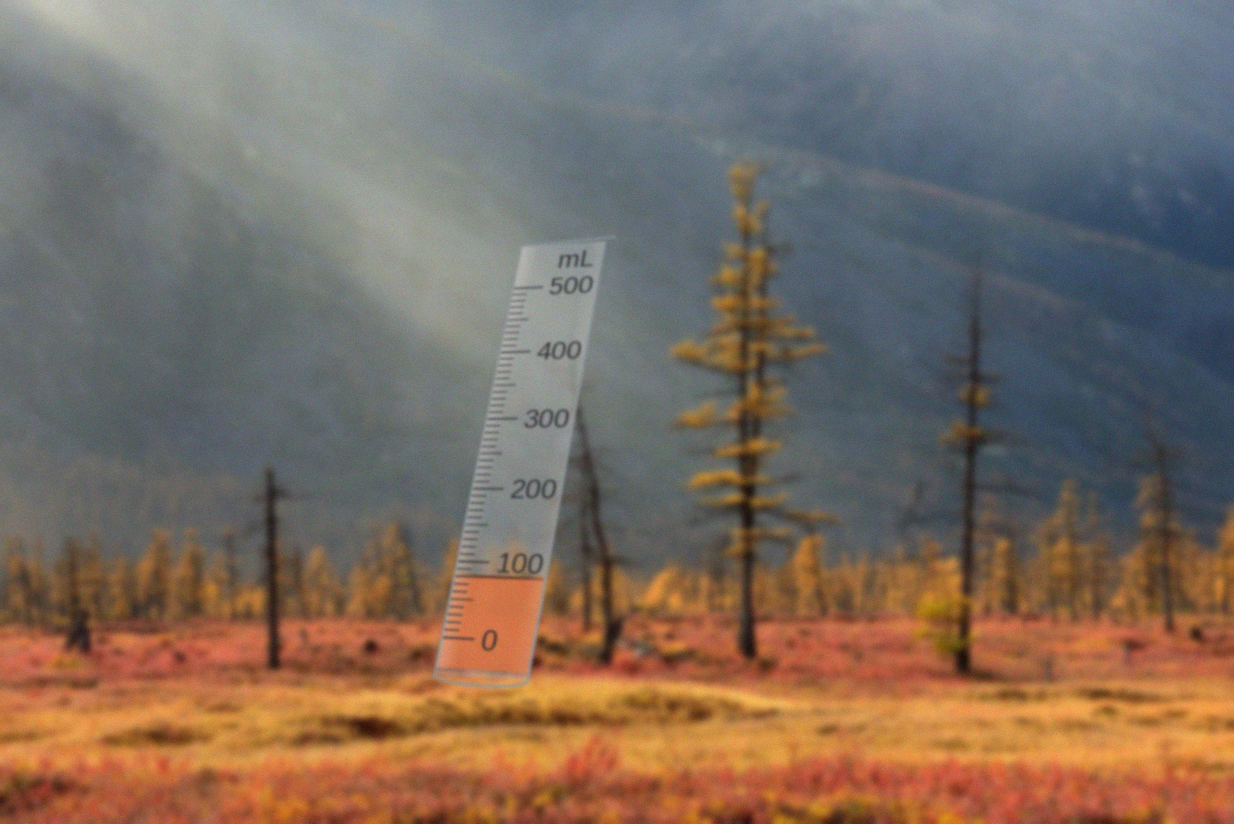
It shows value=80 unit=mL
